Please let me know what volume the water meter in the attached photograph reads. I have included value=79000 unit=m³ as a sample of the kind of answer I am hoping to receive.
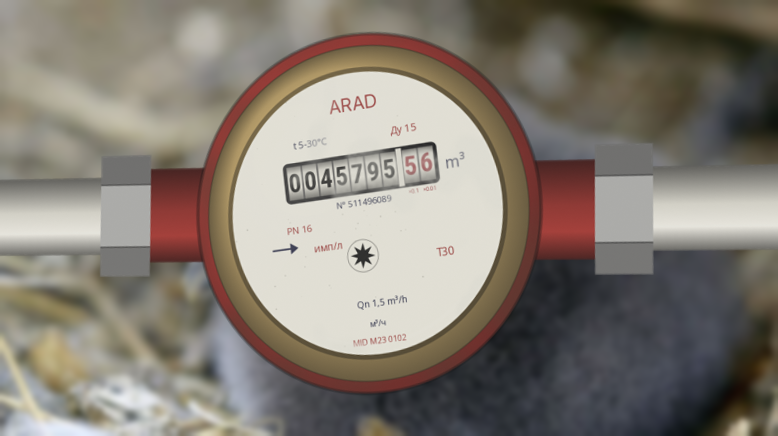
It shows value=45795.56 unit=m³
